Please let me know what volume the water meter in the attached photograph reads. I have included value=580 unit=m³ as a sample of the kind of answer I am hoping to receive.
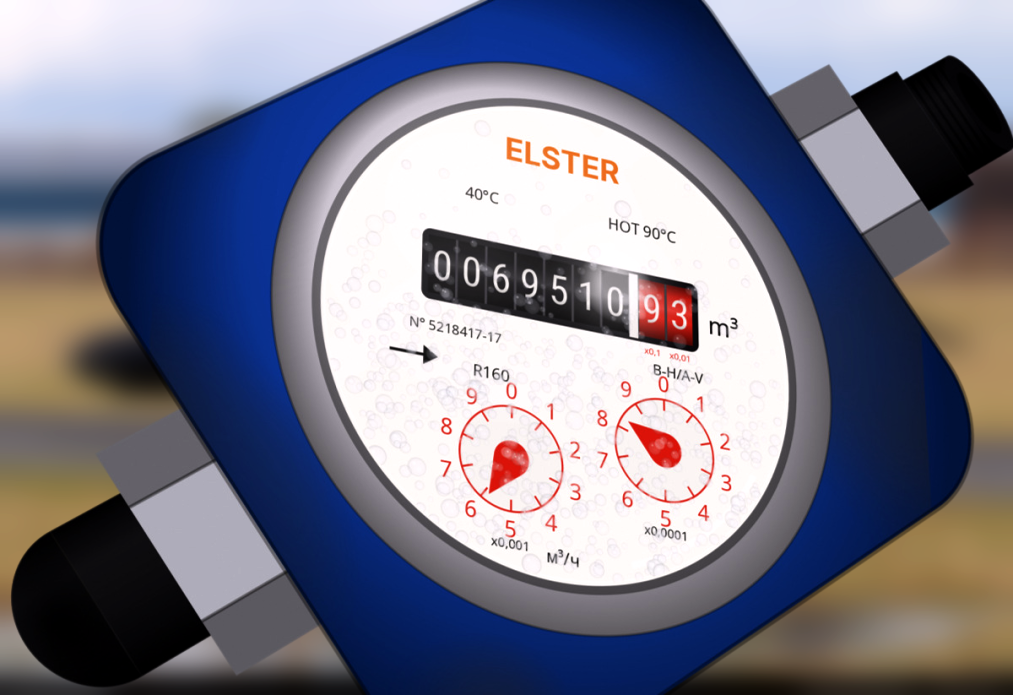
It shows value=69510.9358 unit=m³
